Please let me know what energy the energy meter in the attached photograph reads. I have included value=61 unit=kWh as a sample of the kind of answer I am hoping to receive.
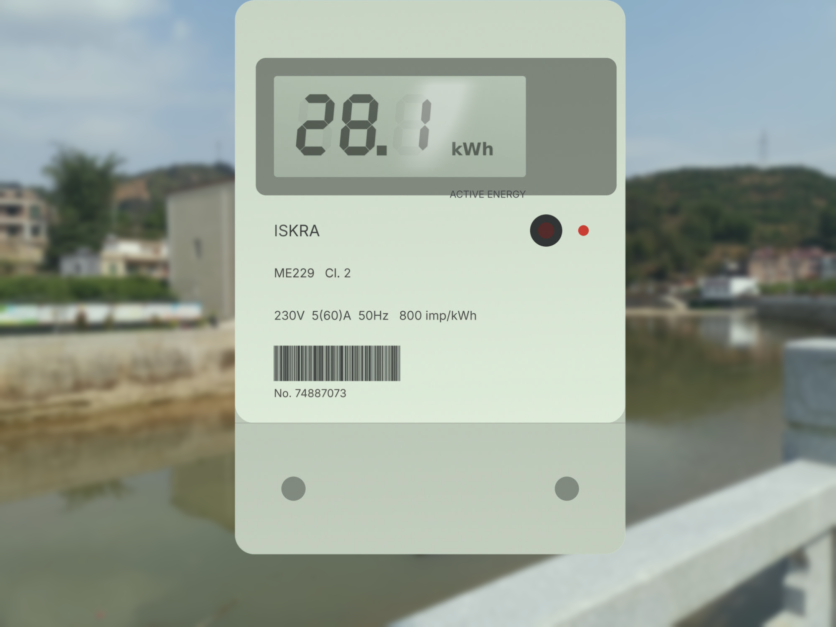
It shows value=28.1 unit=kWh
